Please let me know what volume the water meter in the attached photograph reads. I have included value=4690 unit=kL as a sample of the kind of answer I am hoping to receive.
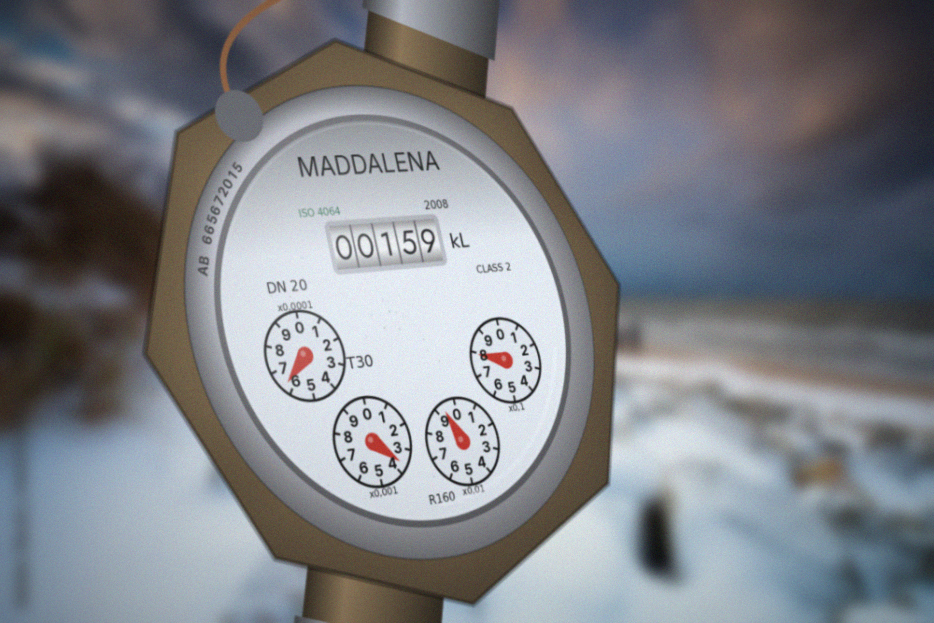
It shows value=159.7936 unit=kL
